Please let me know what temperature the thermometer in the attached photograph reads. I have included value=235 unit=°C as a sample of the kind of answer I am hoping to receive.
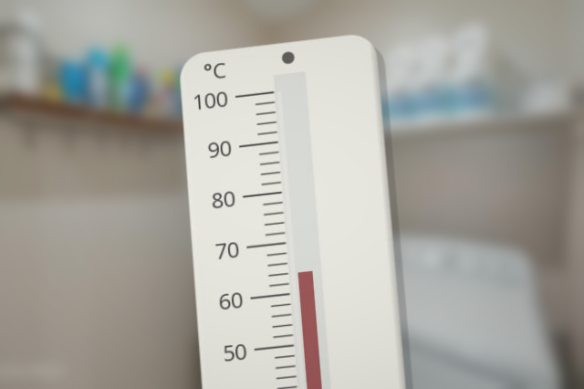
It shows value=64 unit=°C
